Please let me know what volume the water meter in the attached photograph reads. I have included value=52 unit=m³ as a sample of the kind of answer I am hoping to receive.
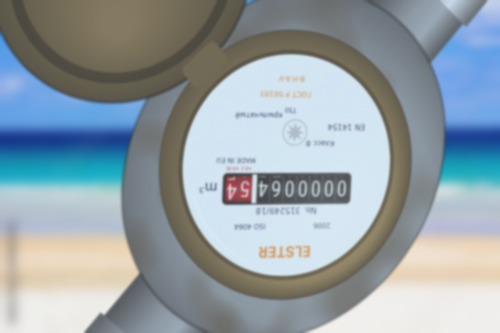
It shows value=64.54 unit=m³
